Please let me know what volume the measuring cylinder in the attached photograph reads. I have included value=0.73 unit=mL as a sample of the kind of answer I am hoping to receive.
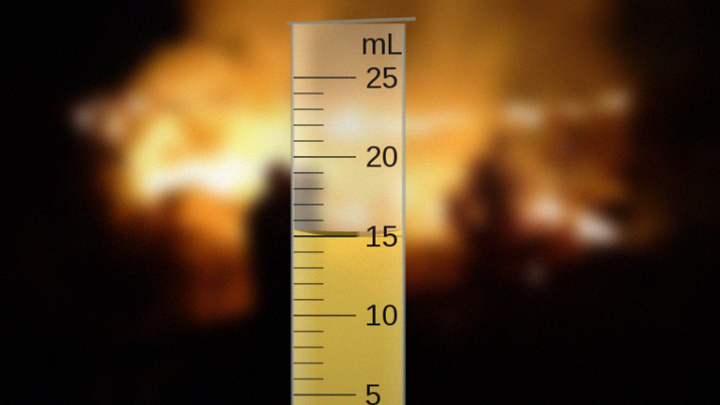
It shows value=15 unit=mL
